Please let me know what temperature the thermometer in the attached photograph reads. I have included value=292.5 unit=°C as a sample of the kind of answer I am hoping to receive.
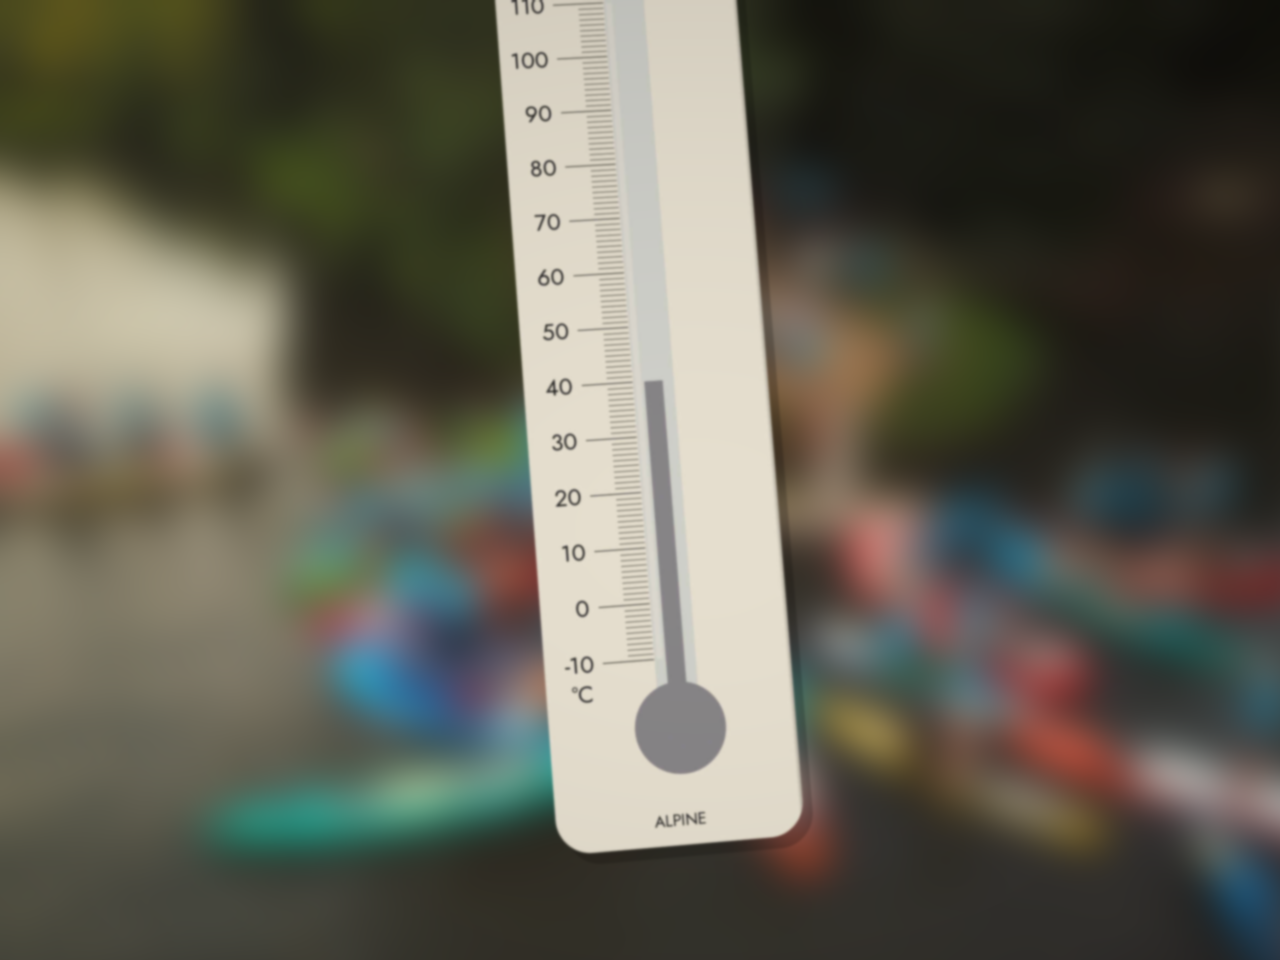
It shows value=40 unit=°C
